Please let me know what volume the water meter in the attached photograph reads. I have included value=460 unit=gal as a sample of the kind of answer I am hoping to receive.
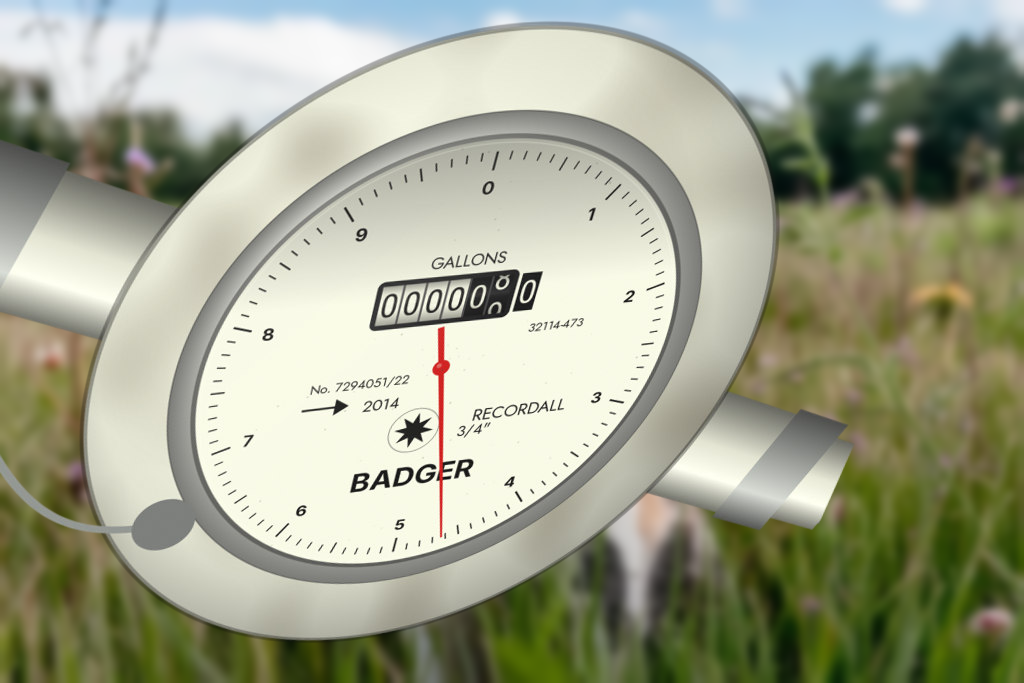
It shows value=84.6 unit=gal
